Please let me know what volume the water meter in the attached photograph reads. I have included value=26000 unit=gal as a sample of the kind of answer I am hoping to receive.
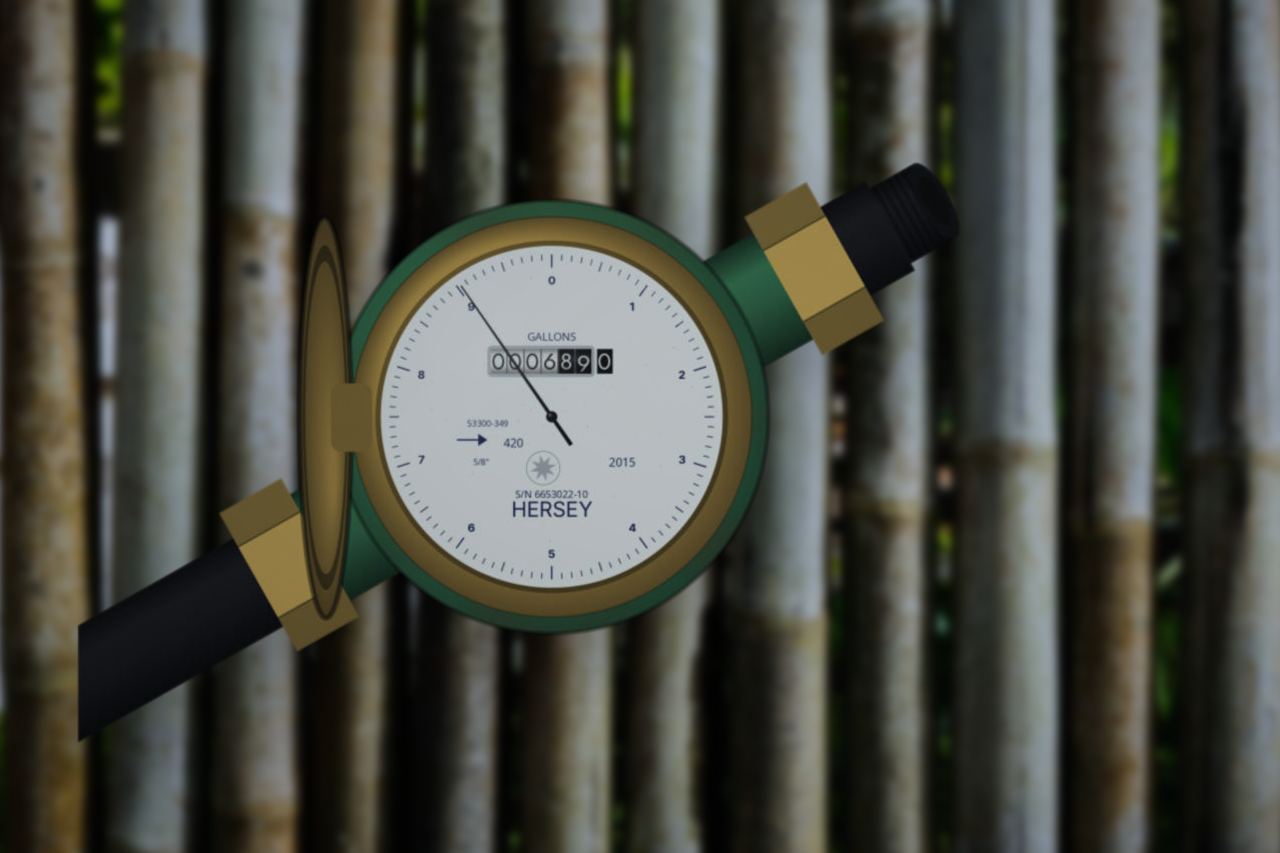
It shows value=6889.0 unit=gal
